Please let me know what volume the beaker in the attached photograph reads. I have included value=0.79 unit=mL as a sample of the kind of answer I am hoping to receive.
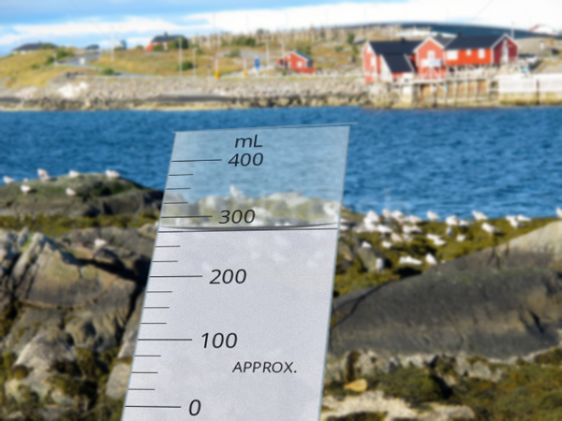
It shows value=275 unit=mL
